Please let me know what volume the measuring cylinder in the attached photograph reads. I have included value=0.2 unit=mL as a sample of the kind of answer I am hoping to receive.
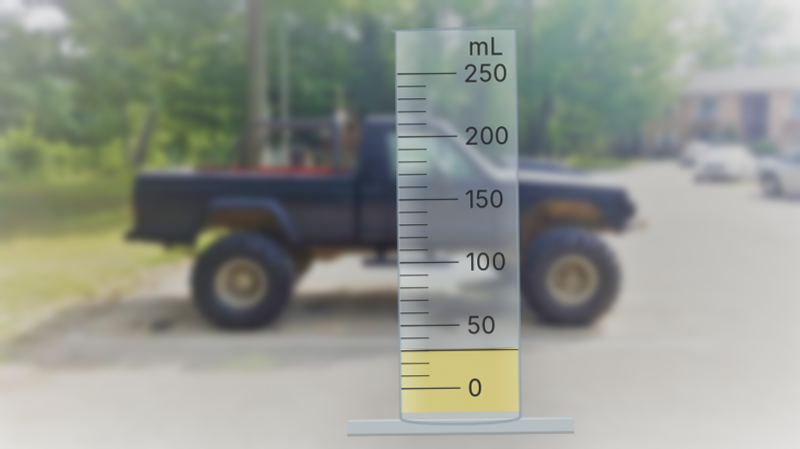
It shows value=30 unit=mL
